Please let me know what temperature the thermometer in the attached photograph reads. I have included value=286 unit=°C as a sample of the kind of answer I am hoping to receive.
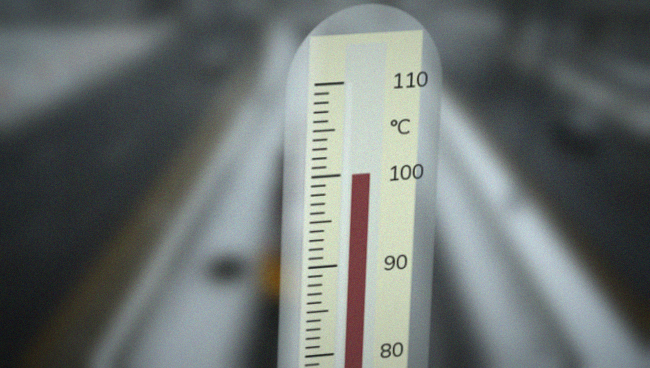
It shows value=100 unit=°C
